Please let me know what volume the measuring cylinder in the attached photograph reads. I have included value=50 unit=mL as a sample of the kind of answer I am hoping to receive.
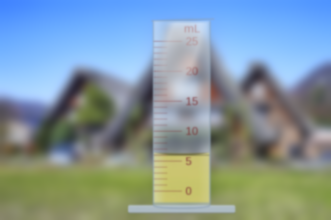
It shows value=6 unit=mL
